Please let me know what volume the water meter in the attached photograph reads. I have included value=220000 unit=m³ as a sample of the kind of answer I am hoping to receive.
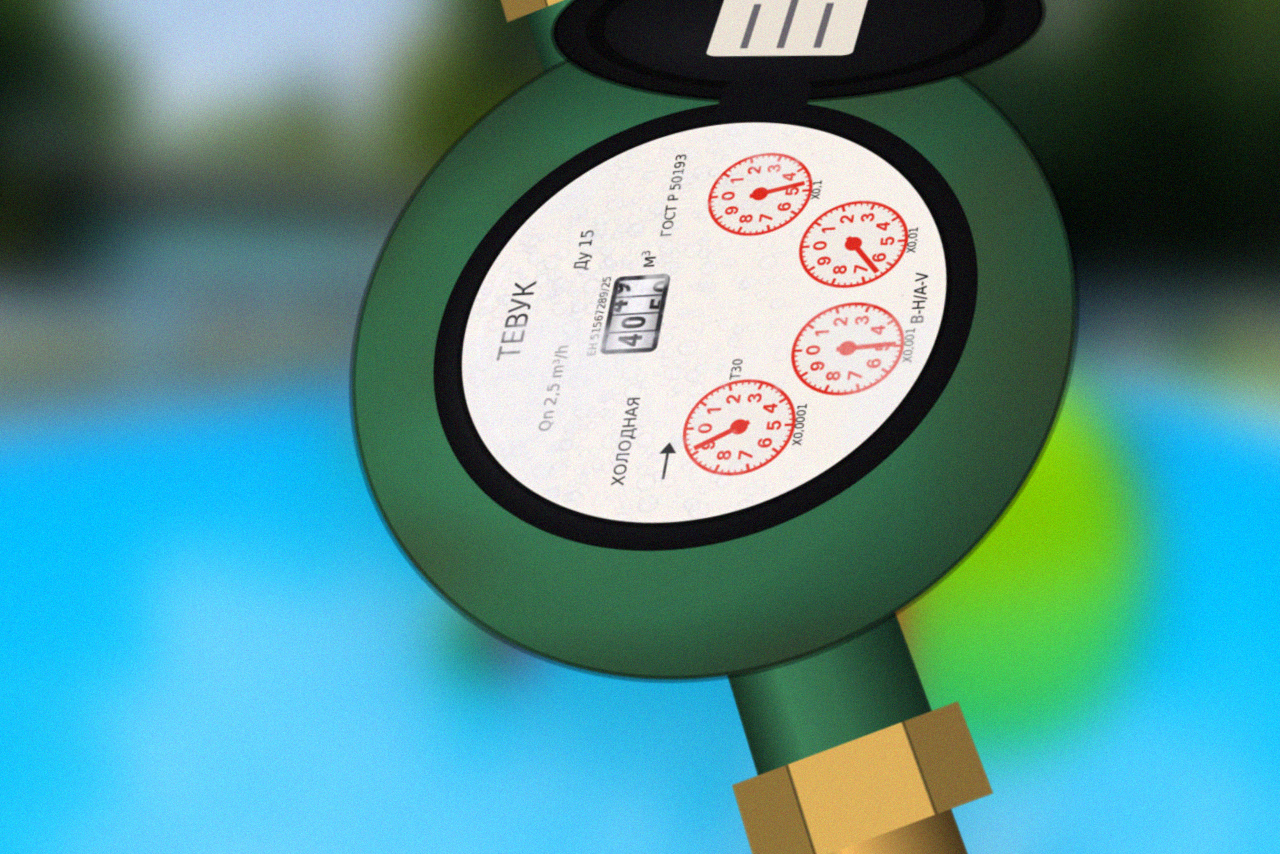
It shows value=4049.4649 unit=m³
